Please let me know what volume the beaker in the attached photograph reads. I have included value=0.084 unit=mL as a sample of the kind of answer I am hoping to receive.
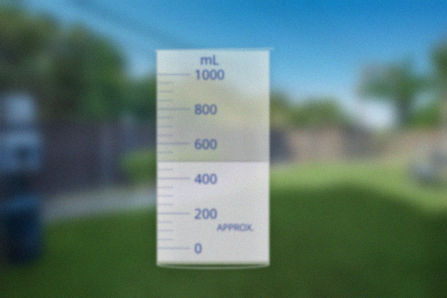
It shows value=500 unit=mL
